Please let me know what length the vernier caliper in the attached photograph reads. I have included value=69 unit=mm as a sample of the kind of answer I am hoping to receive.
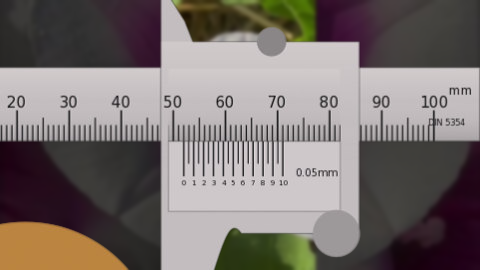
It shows value=52.0 unit=mm
